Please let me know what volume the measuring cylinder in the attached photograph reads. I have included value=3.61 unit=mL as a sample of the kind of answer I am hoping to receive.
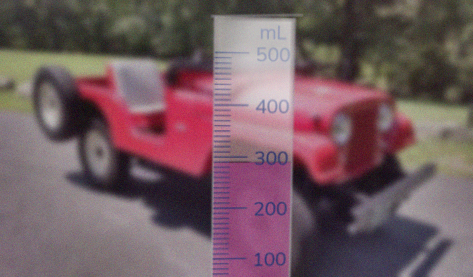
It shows value=290 unit=mL
